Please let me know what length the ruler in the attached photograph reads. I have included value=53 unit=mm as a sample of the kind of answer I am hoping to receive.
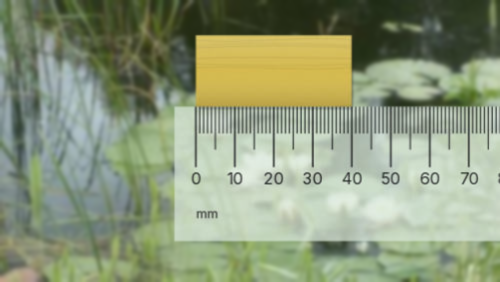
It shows value=40 unit=mm
